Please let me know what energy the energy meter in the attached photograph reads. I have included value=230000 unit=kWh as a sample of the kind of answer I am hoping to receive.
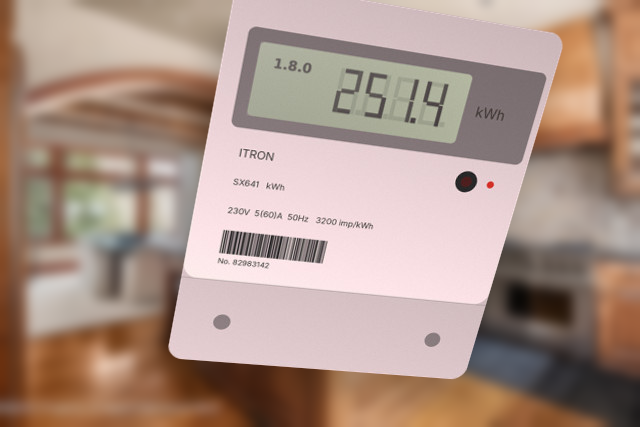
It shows value=251.4 unit=kWh
